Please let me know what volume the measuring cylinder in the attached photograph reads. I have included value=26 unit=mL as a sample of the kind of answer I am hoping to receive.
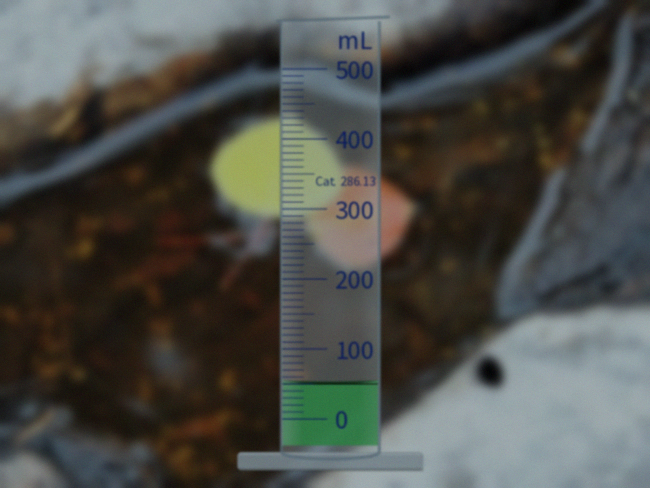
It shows value=50 unit=mL
